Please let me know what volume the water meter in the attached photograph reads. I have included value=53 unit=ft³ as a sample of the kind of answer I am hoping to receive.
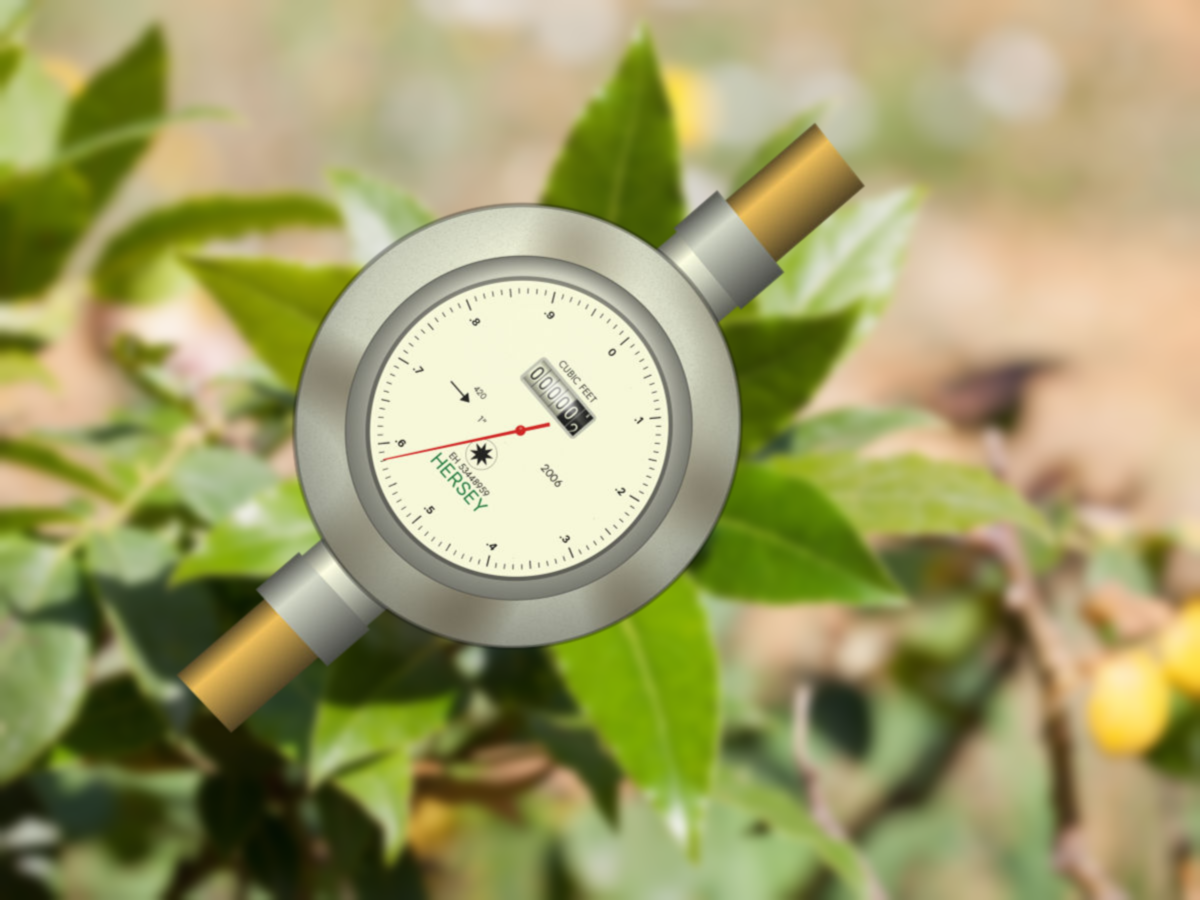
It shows value=1.58 unit=ft³
